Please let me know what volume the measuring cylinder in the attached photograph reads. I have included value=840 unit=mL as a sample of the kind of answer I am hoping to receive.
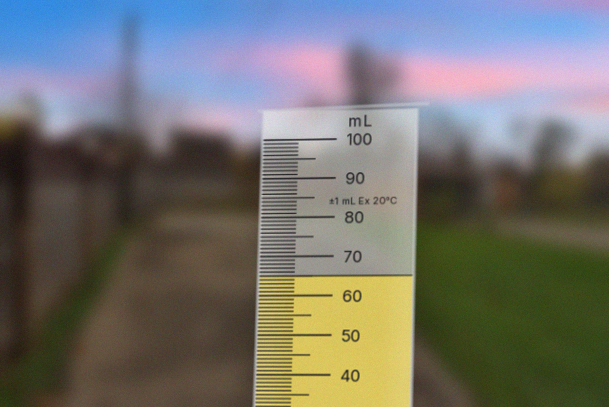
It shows value=65 unit=mL
